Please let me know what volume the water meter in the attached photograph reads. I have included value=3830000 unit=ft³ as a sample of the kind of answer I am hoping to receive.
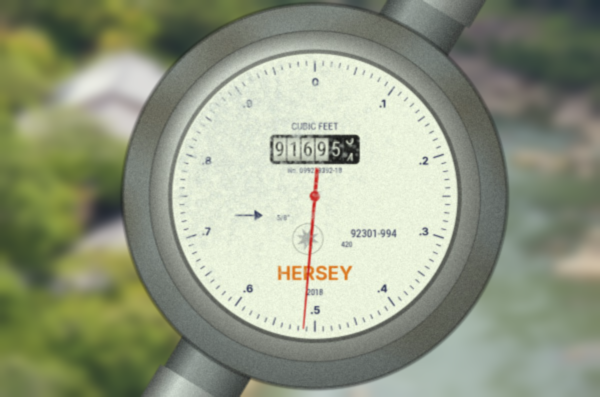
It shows value=916953.51 unit=ft³
